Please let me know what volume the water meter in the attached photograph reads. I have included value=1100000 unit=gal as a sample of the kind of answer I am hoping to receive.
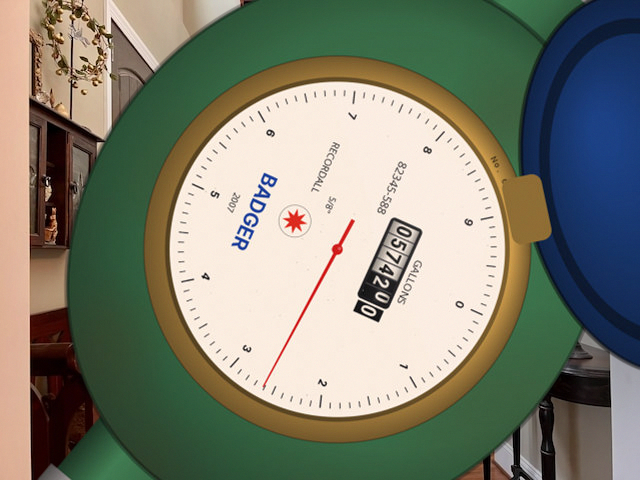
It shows value=574202.6 unit=gal
